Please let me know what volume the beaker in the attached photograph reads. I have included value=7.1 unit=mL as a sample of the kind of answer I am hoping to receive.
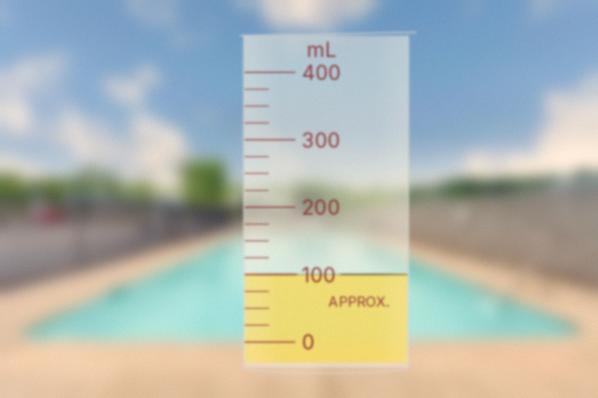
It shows value=100 unit=mL
